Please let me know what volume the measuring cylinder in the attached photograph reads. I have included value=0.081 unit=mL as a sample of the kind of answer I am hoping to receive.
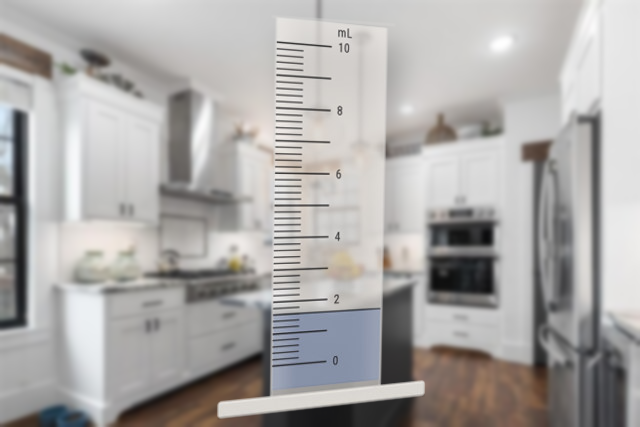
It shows value=1.6 unit=mL
